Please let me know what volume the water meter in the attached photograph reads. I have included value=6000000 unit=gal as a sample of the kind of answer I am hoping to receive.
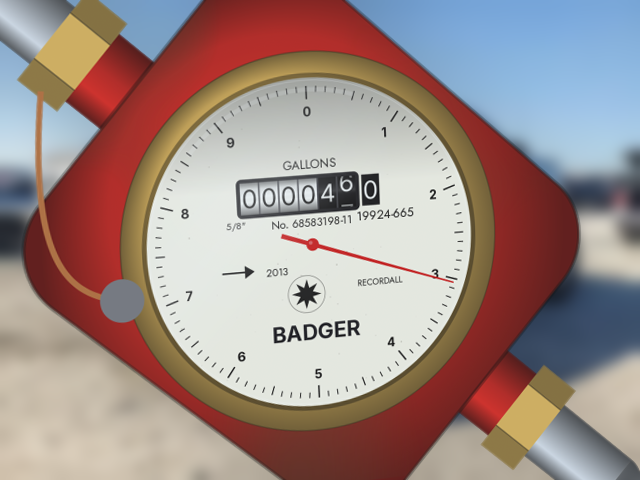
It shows value=463.0 unit=gal
